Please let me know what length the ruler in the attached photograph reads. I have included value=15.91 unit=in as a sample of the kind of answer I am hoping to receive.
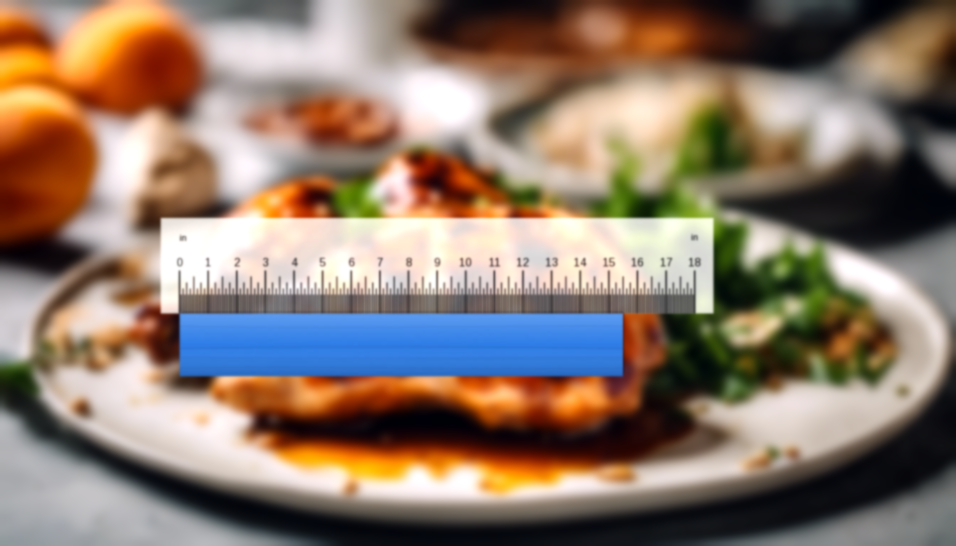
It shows value=15.5 unit=in
